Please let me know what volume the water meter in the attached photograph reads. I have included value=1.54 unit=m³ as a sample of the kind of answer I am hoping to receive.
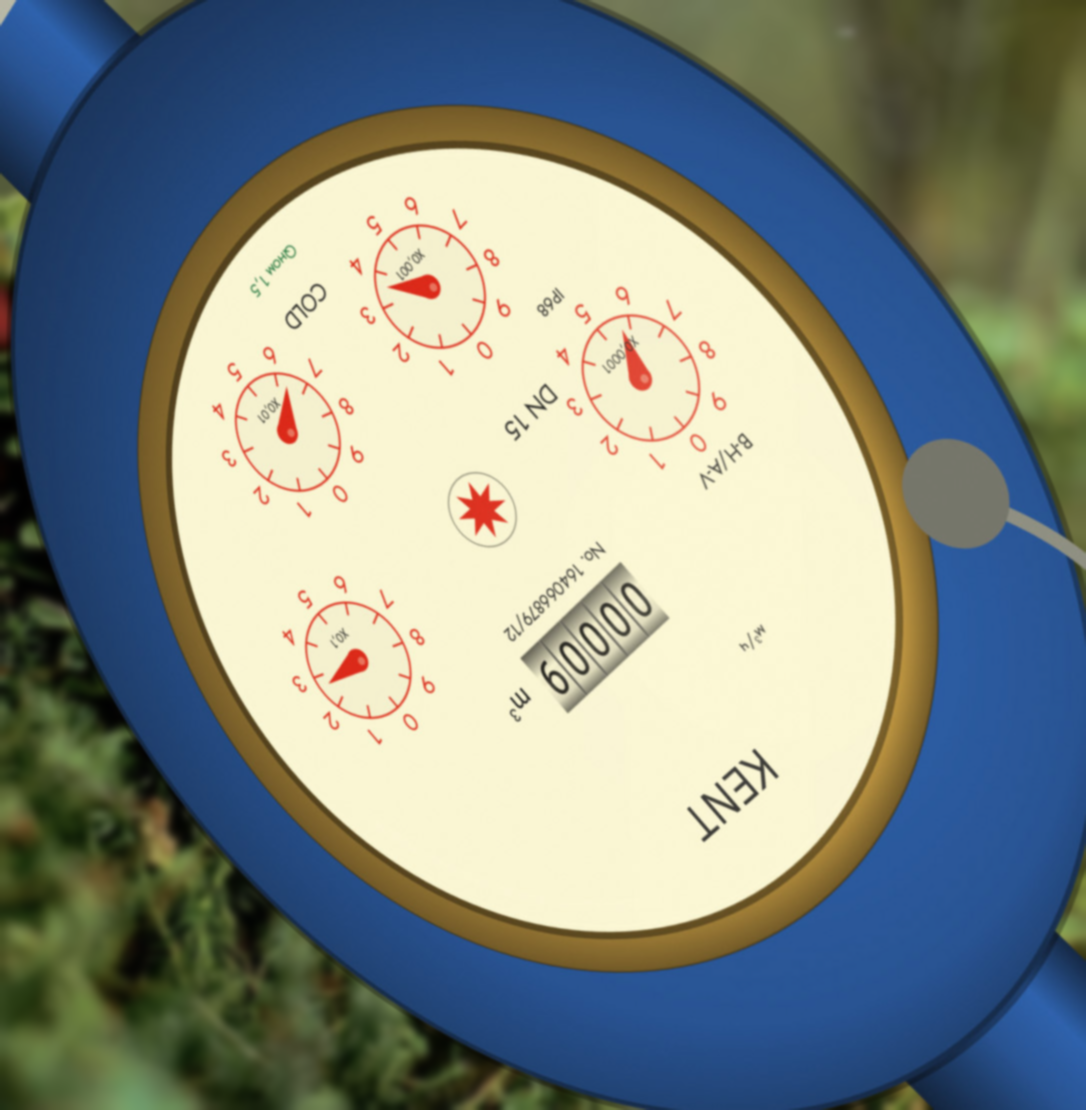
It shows value=9.2635 unit=m³
